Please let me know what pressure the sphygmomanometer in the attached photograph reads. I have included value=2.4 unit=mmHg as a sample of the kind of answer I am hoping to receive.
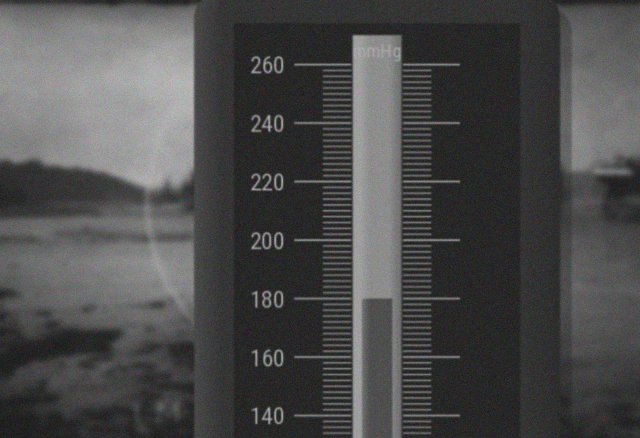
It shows value=180 unit=mmHg
